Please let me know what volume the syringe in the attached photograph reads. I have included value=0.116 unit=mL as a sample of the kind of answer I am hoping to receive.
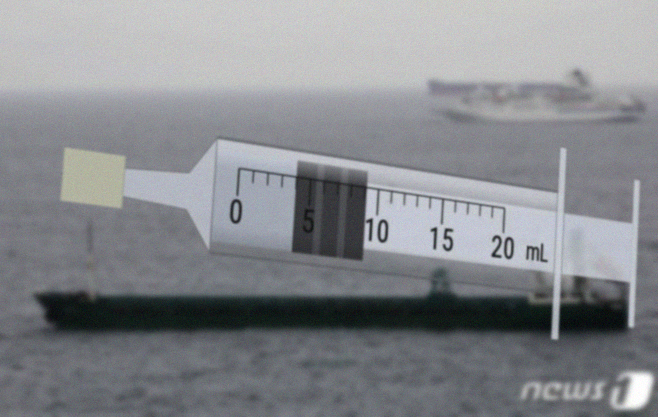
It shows value=4 unit=mL
